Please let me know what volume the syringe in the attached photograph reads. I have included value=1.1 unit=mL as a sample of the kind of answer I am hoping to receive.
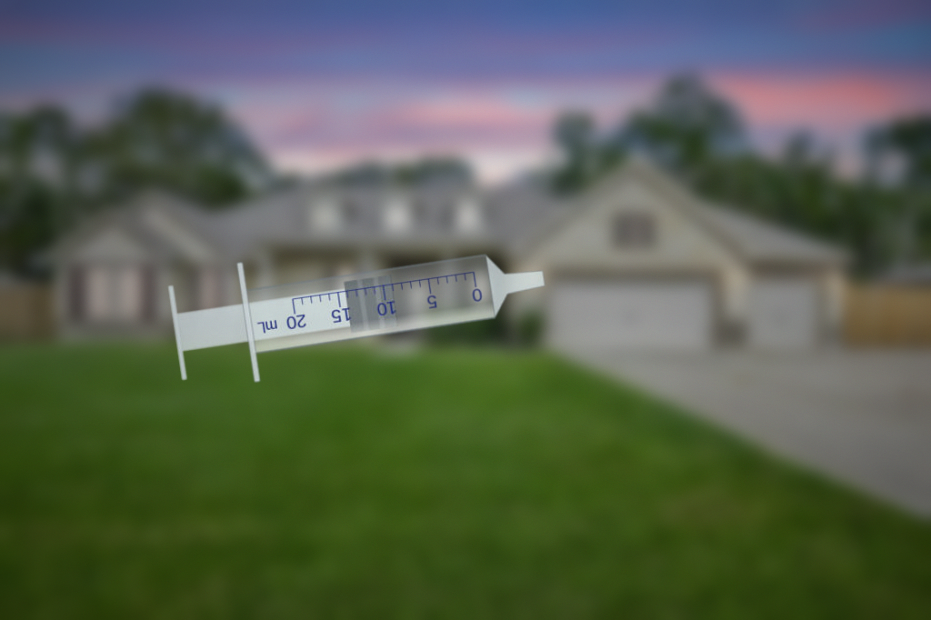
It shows value=9 unit=mL
